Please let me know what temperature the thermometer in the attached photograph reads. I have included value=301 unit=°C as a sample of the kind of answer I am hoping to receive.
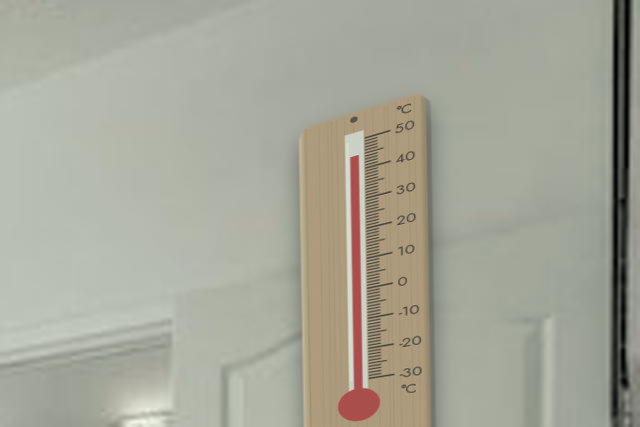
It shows value=45 unit=°C
